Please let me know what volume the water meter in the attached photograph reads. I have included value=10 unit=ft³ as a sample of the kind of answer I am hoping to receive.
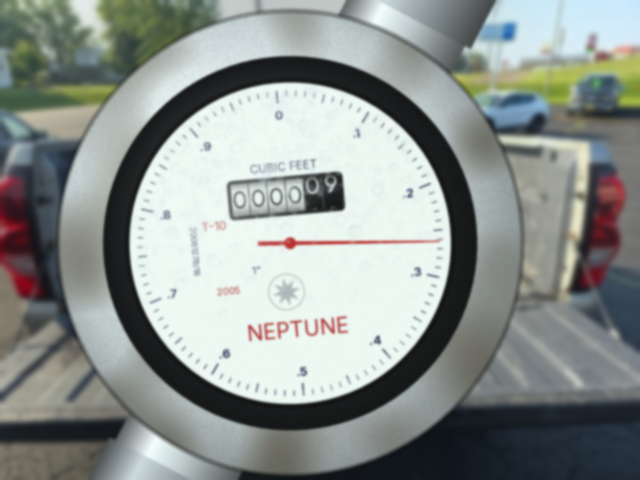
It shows value=9.26 unit=ft³
